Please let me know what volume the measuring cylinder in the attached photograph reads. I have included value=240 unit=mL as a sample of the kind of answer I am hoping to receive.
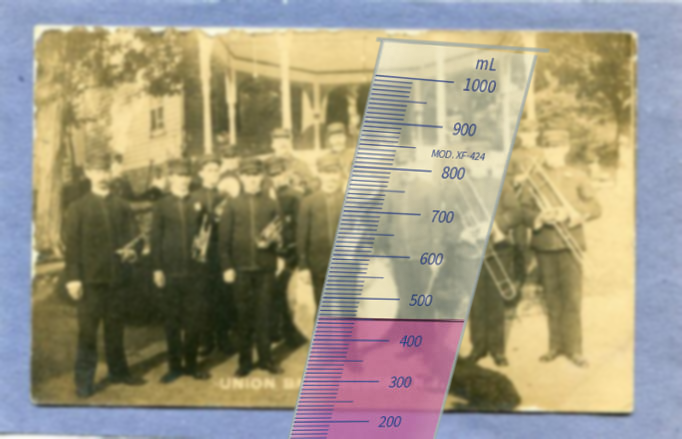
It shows value=450 unit=mL
